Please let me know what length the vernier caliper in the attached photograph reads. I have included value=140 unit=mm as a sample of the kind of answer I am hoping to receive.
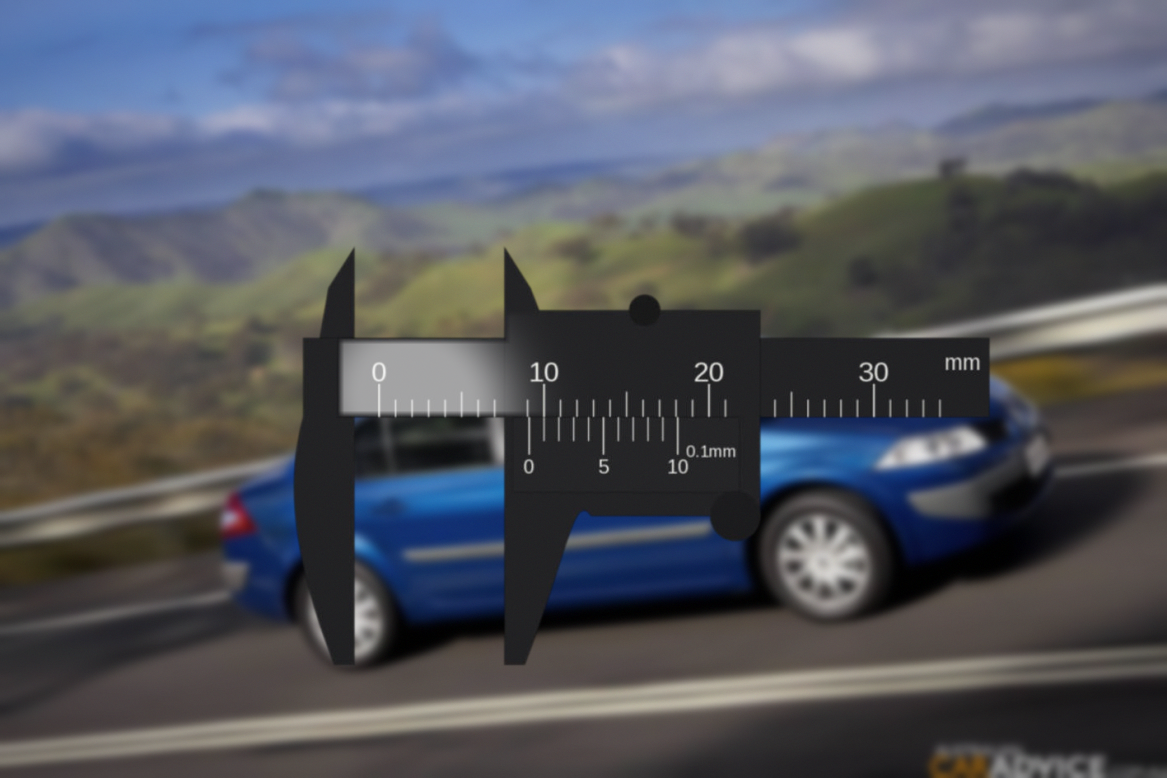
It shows value=9.1 unit=mm
